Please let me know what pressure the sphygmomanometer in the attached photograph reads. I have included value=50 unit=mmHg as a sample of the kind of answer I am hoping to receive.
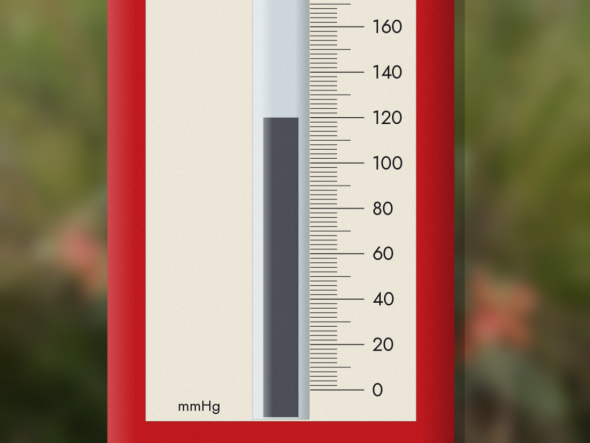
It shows value=120 unit=mmHg
